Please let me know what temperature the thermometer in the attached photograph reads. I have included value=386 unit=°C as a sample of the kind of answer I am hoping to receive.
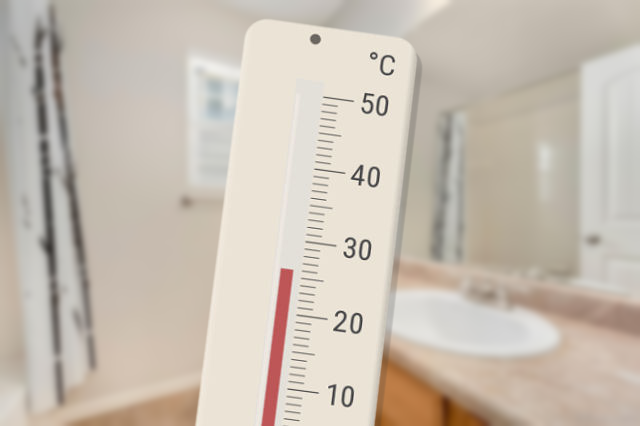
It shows value=26 unit=°C
